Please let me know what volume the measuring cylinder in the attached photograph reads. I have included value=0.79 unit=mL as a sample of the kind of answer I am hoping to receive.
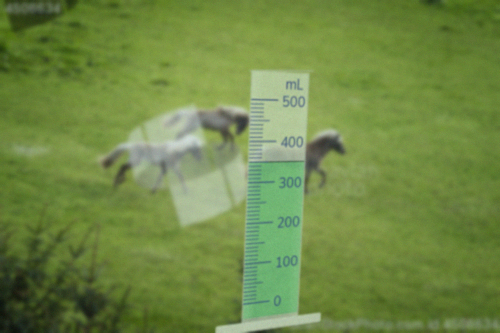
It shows value=350 unit=mL
